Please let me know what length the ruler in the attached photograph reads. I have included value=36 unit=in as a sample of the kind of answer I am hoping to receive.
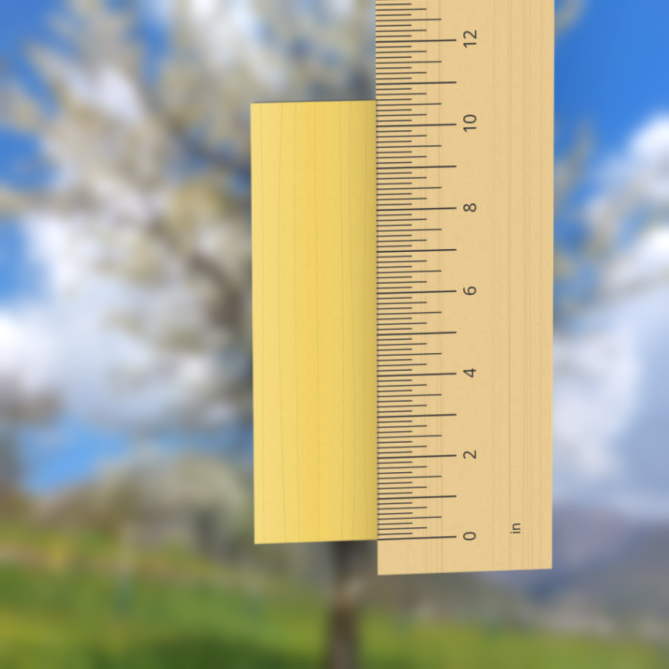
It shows value=10.625 unit=in
